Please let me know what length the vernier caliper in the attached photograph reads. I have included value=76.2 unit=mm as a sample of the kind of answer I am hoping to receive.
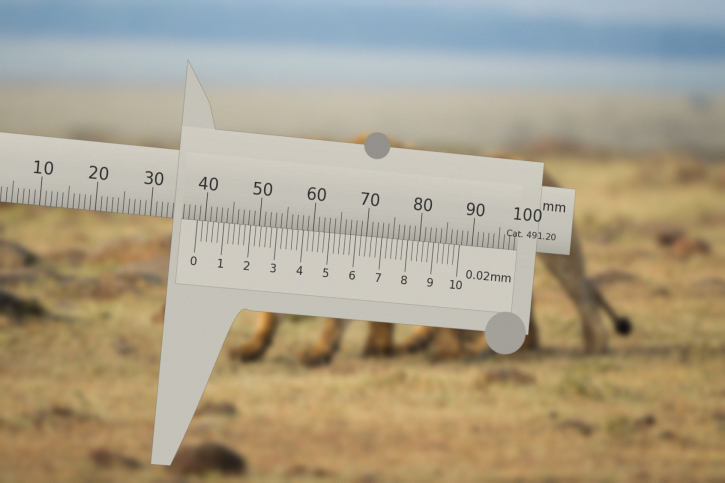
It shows value=38.6 unit=mm
